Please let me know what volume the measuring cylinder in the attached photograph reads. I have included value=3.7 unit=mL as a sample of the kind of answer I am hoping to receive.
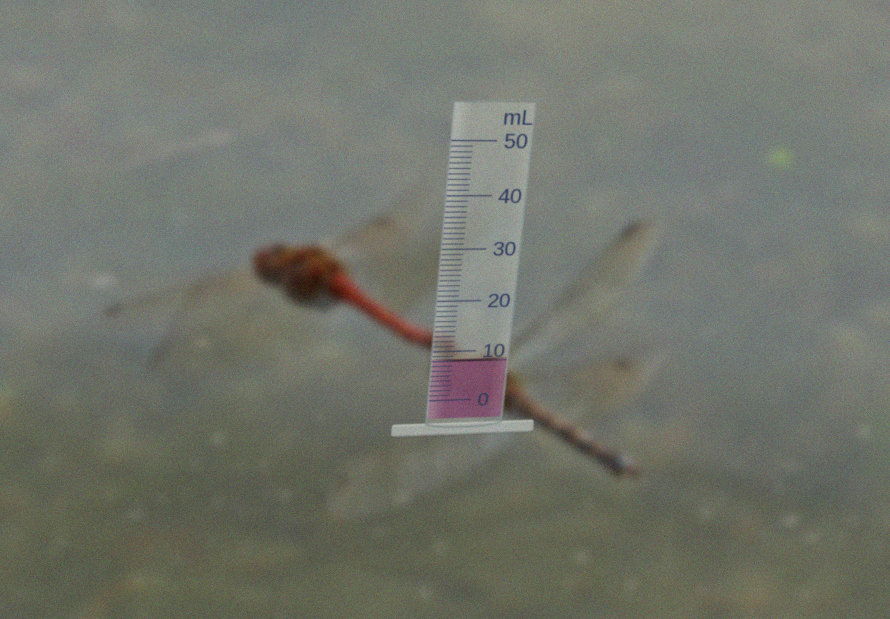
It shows value=8 unit=mL
